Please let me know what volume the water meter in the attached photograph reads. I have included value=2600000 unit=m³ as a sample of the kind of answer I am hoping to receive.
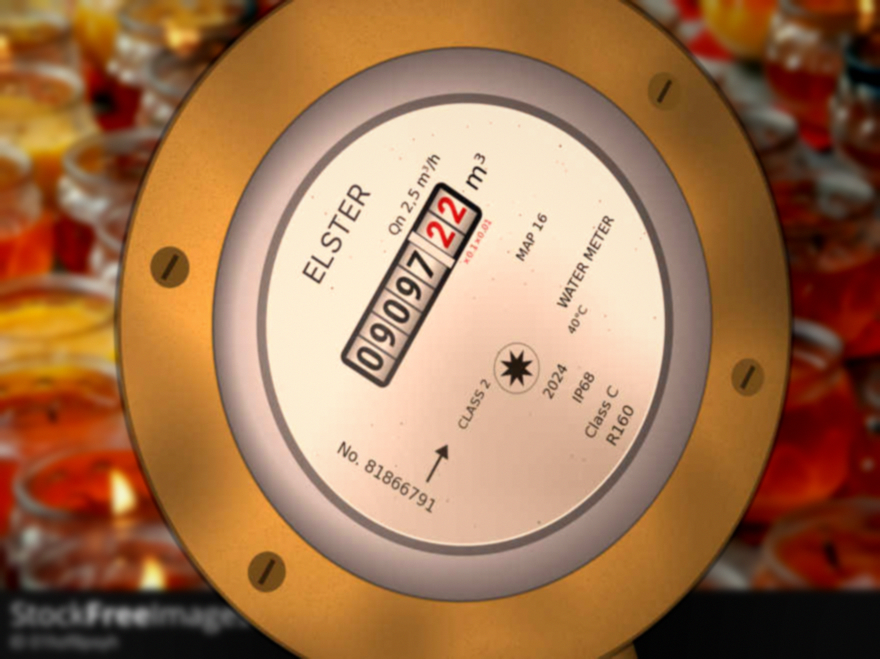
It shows value=9097.22 unit=m³
